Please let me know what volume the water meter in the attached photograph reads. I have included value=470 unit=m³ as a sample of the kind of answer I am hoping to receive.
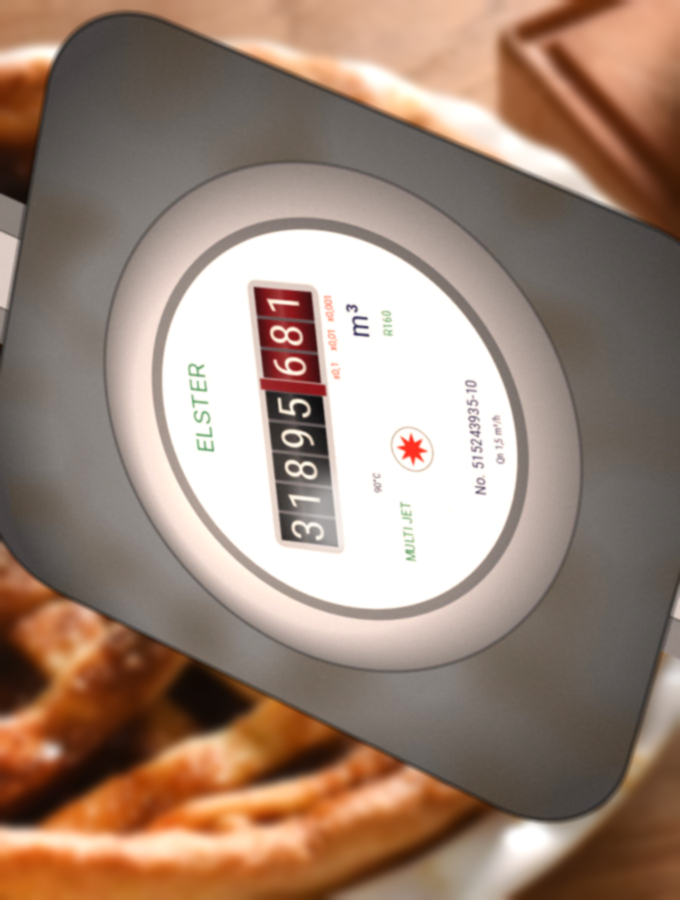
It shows value=31895.681 unit=m³
